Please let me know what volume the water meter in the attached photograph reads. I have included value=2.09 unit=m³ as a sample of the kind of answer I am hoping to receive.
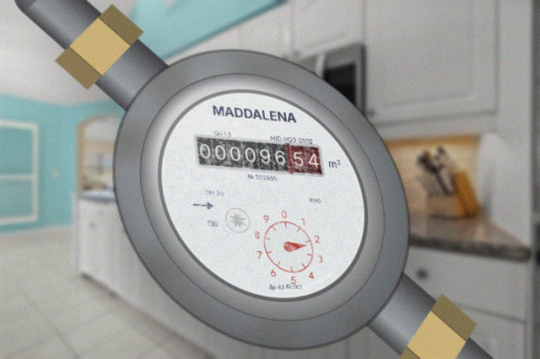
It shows value=96.542 unit=m³
